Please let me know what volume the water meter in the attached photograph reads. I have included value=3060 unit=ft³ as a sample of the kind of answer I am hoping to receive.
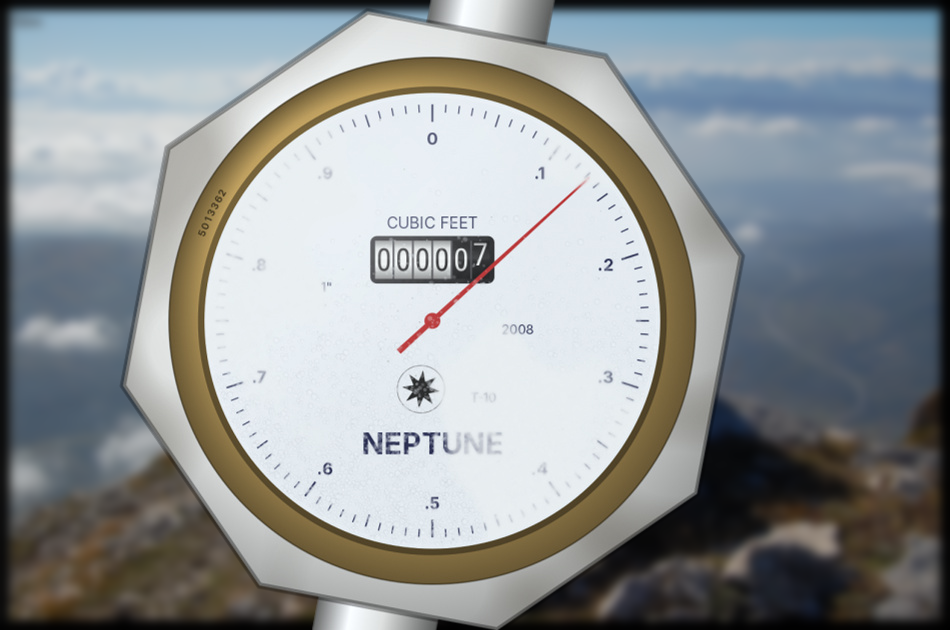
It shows value=7.13 unit=ft³
